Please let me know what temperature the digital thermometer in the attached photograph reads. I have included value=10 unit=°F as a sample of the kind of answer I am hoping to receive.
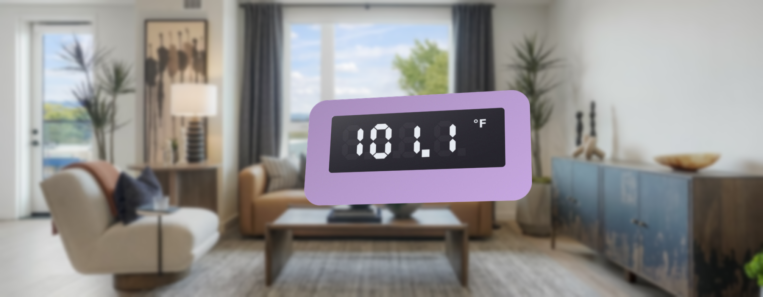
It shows value=101.1 unit=°F
